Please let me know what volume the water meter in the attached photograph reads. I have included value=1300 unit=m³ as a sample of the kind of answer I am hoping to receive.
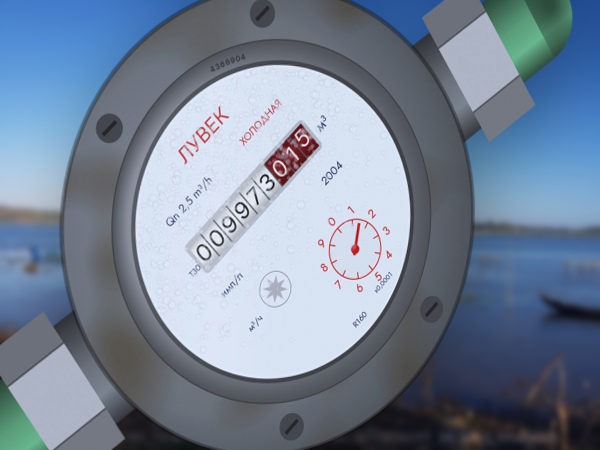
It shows value=9973.0151 unit=m³
